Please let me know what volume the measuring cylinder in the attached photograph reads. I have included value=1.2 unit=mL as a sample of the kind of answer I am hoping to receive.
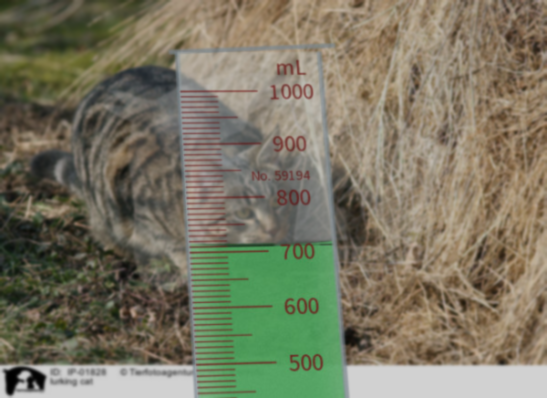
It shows value=710 unit=mL
